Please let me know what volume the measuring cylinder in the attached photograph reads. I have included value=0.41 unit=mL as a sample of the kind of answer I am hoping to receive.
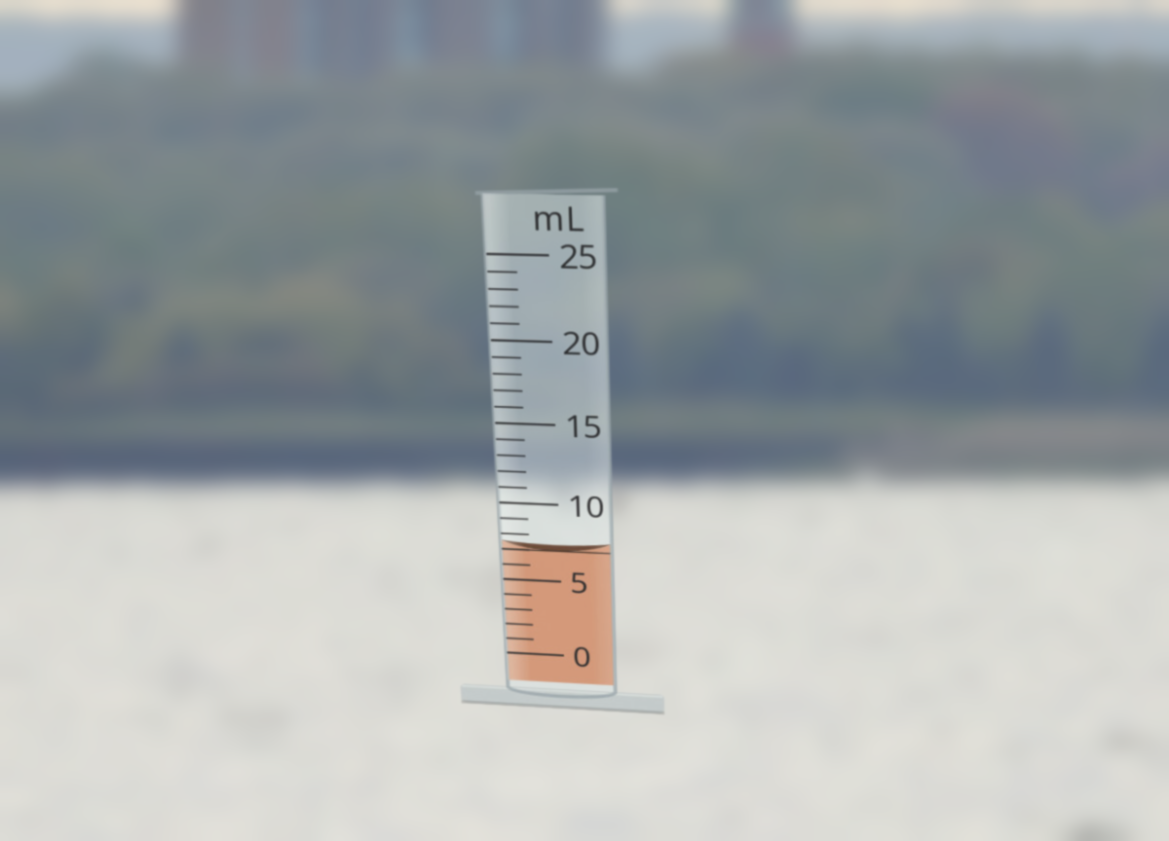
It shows value=7 unit=mL
